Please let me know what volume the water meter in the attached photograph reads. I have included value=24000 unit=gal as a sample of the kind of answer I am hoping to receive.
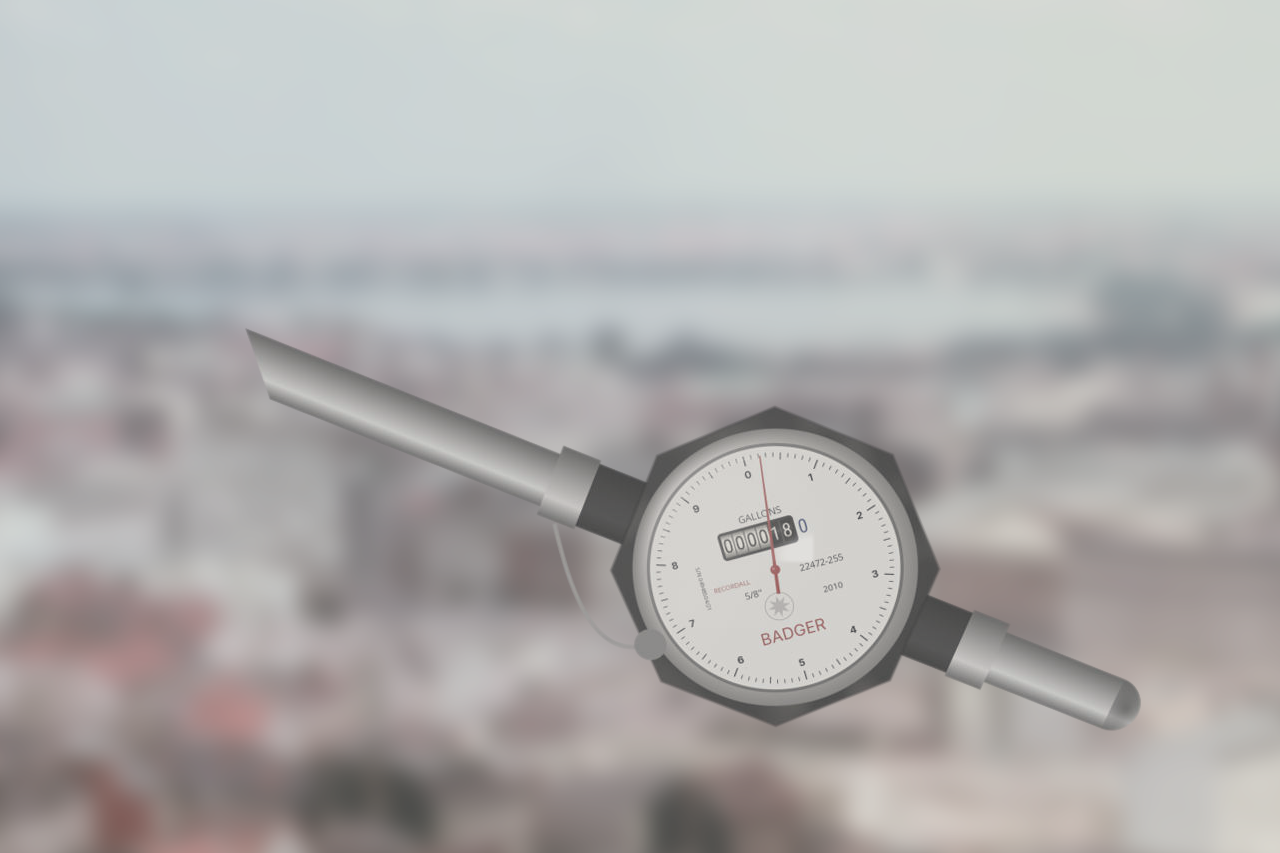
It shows value=180.2 unit=gal
